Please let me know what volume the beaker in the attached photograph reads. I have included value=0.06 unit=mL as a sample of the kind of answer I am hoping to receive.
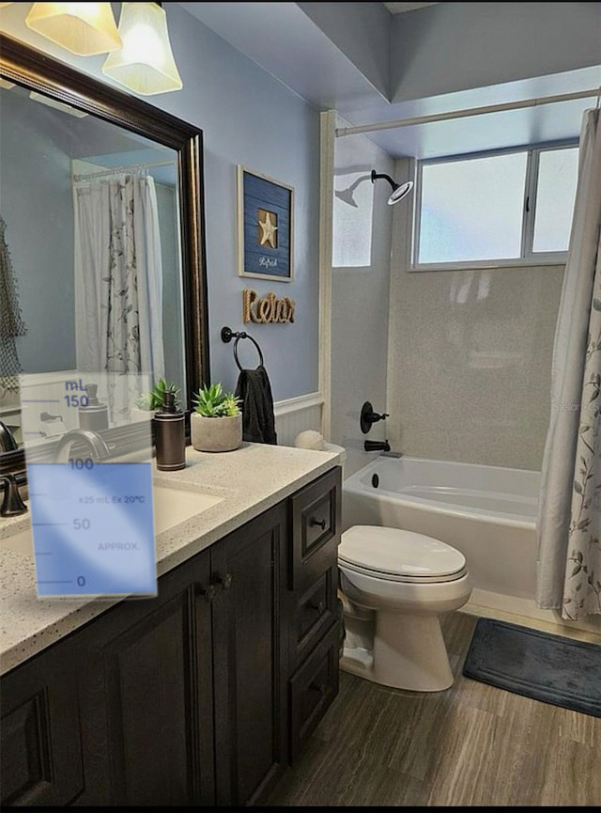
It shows value=100 unit=mL
